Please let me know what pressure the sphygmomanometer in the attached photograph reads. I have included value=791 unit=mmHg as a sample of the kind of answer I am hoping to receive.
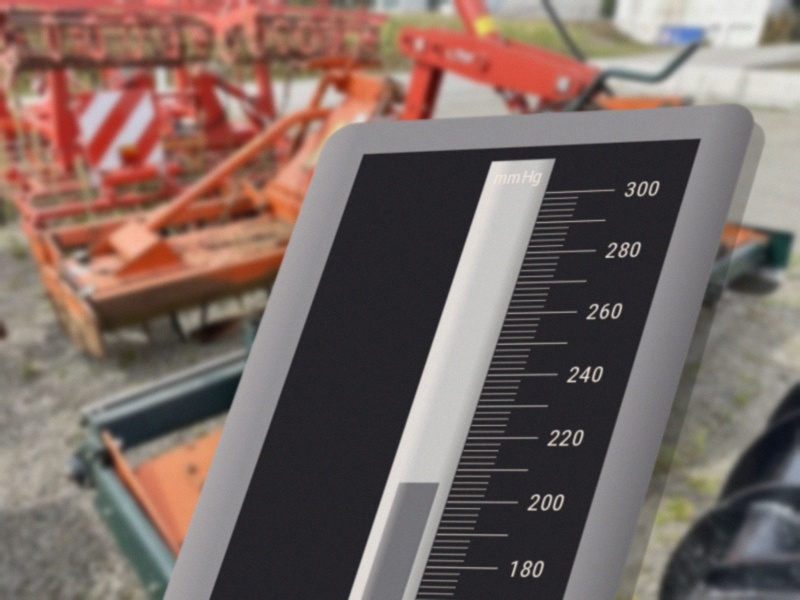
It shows value=206 unit=mmHg
